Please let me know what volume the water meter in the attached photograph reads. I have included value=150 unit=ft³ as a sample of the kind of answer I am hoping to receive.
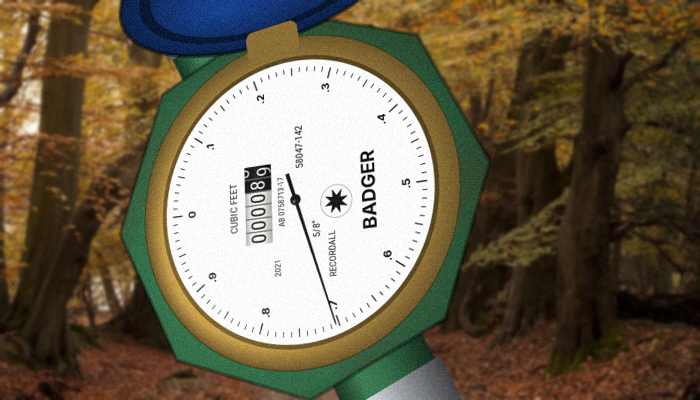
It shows value=88.70 unit=ft³
